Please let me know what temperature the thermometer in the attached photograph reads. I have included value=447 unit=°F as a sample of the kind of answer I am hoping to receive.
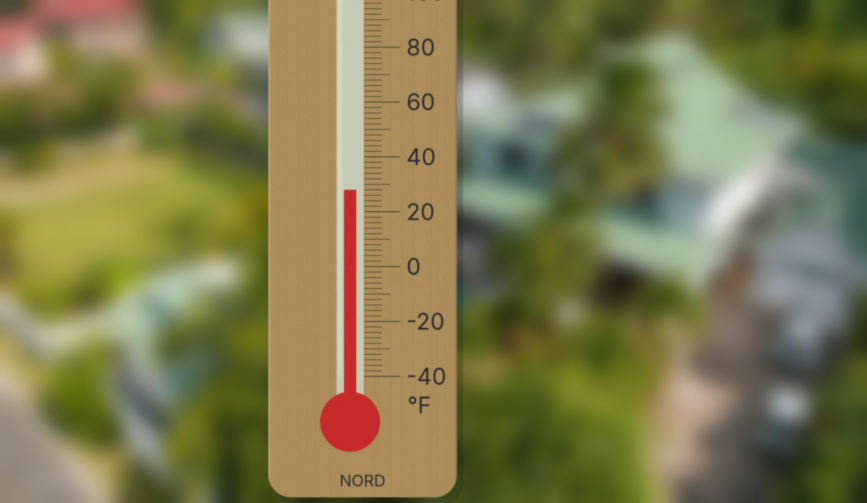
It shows value=28 unit=°F
